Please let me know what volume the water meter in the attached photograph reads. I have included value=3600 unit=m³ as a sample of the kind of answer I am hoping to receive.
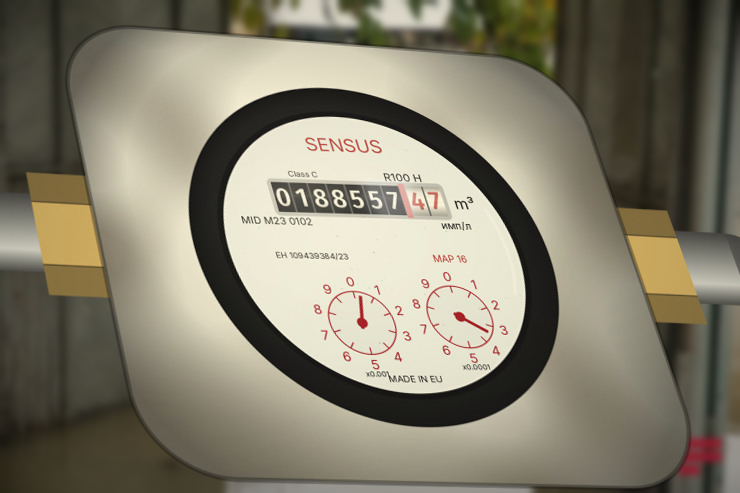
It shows value=188557.4703 unit=m³
